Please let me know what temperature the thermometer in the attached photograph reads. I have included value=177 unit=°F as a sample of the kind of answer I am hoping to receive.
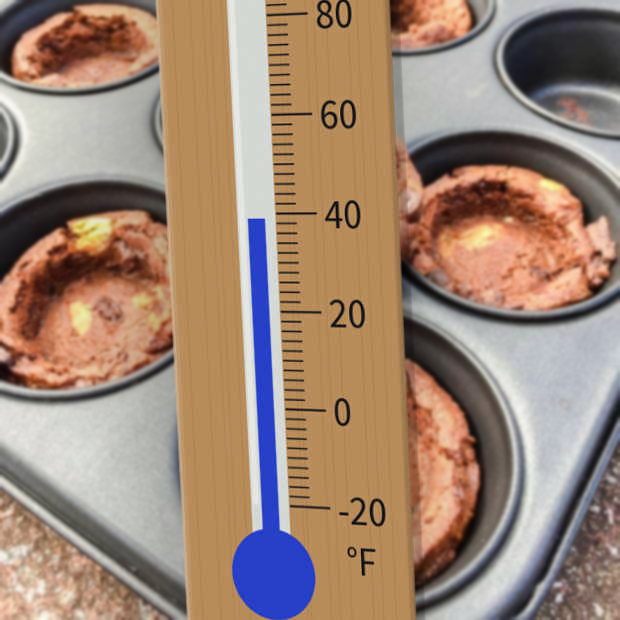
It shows value=39 unit=°F
